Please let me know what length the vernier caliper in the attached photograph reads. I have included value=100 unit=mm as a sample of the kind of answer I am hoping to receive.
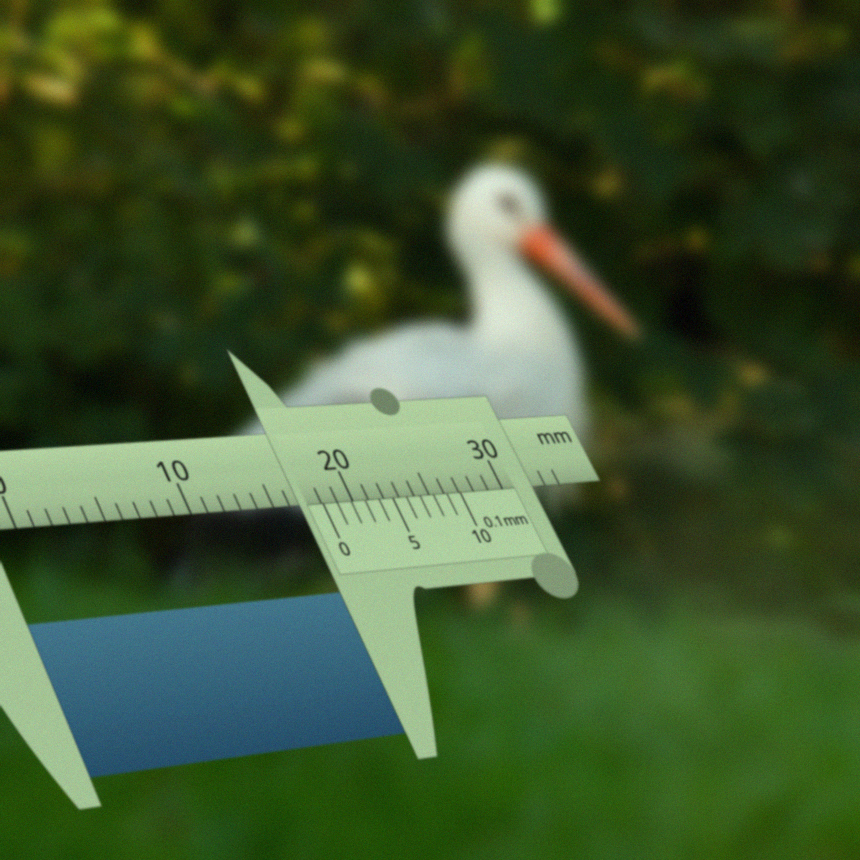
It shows value=18.1 unit=mm
